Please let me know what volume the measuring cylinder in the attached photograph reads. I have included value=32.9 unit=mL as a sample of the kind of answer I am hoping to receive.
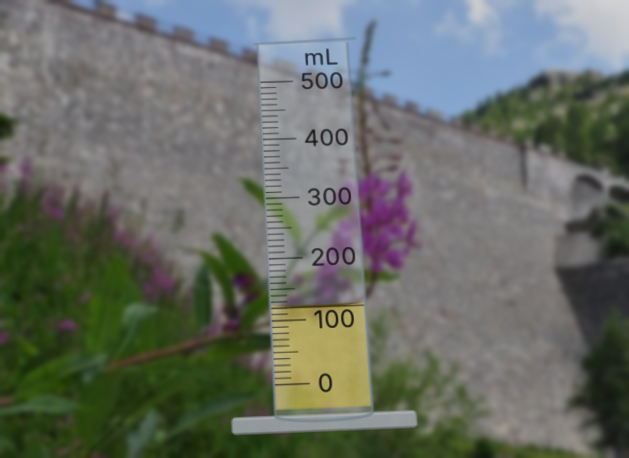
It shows value=120 unit=mL
